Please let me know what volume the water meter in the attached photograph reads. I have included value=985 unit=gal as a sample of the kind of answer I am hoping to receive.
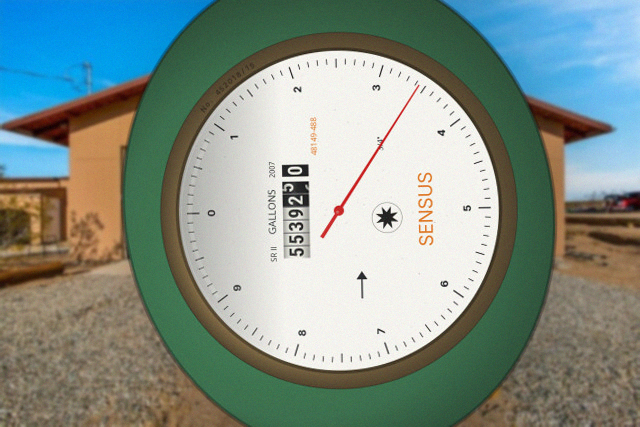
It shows value=5539253.4 unit=gal
